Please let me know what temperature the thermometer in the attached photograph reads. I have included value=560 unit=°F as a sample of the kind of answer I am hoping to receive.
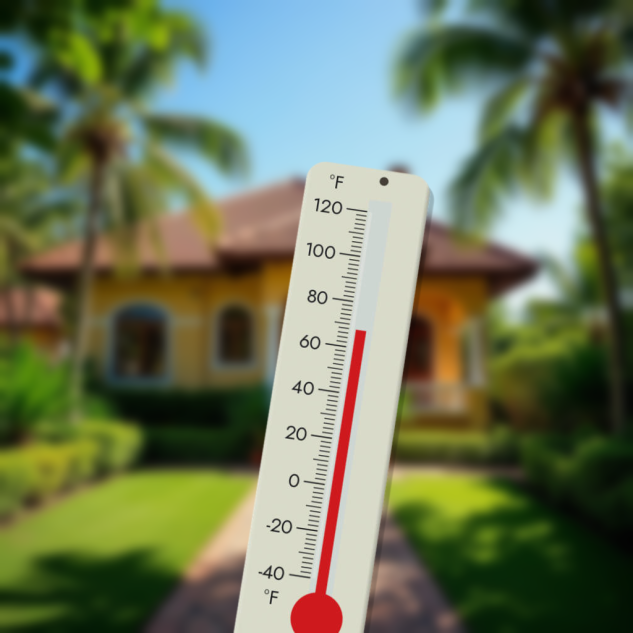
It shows value=68 unit=°F
